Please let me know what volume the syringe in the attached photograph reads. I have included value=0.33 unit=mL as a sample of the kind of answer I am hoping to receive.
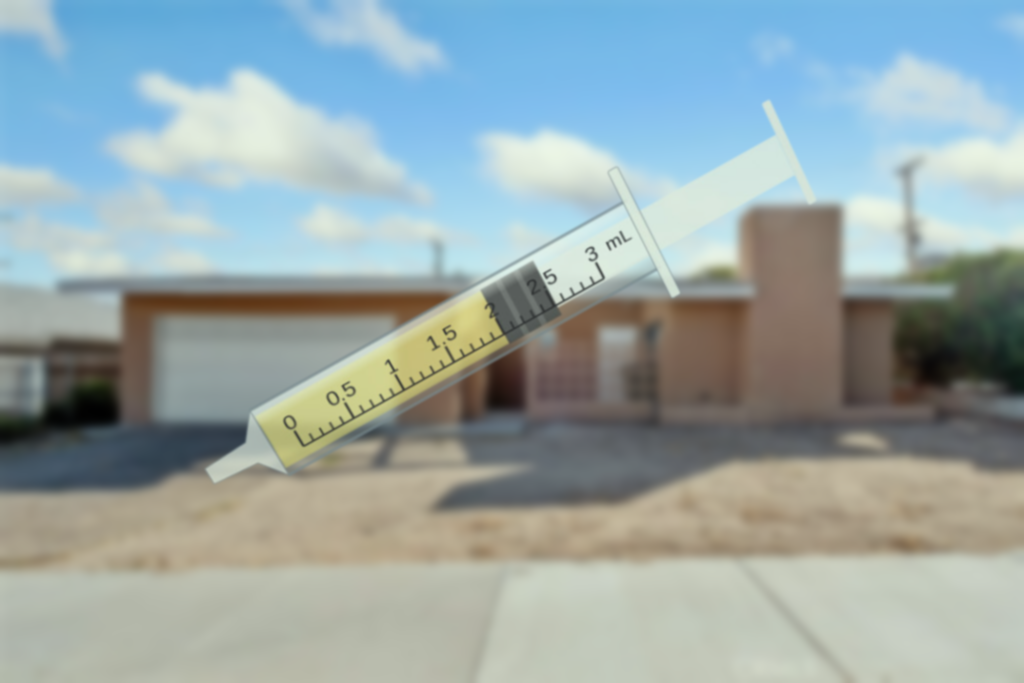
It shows value=2 unit=mL
